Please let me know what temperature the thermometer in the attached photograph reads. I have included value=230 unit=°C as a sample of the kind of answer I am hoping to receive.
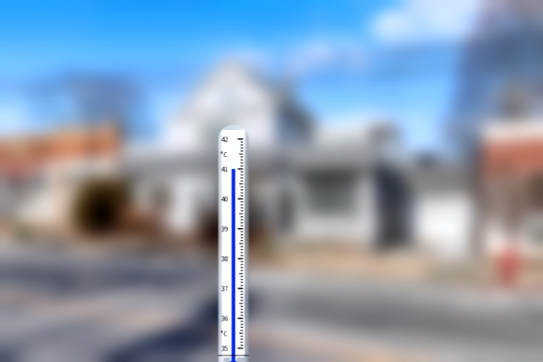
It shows value=41 unit=°C
